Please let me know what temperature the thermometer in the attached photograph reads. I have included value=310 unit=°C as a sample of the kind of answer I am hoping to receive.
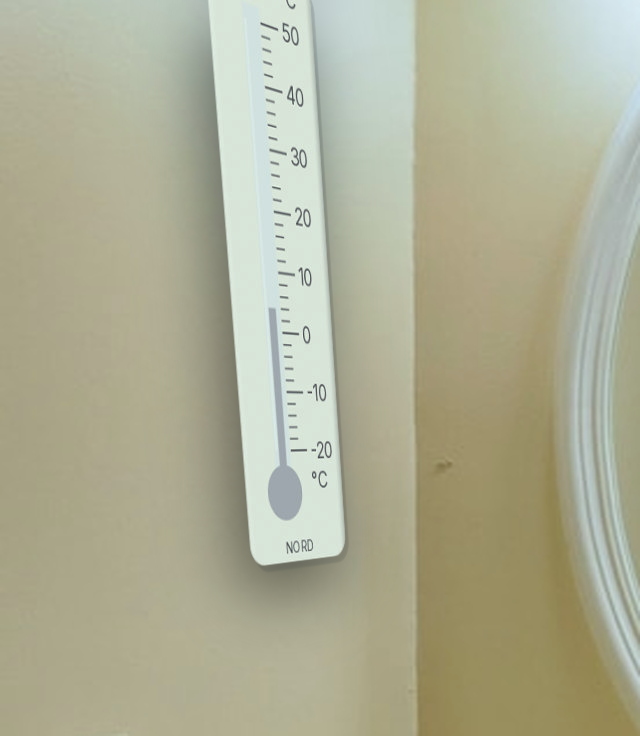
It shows value=4 unit=°C
